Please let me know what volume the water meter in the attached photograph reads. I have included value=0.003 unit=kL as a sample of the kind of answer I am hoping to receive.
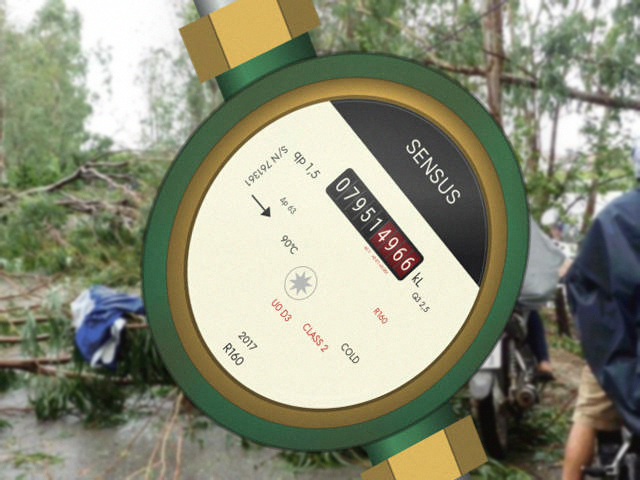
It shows value=7951.4966 unit=kL
